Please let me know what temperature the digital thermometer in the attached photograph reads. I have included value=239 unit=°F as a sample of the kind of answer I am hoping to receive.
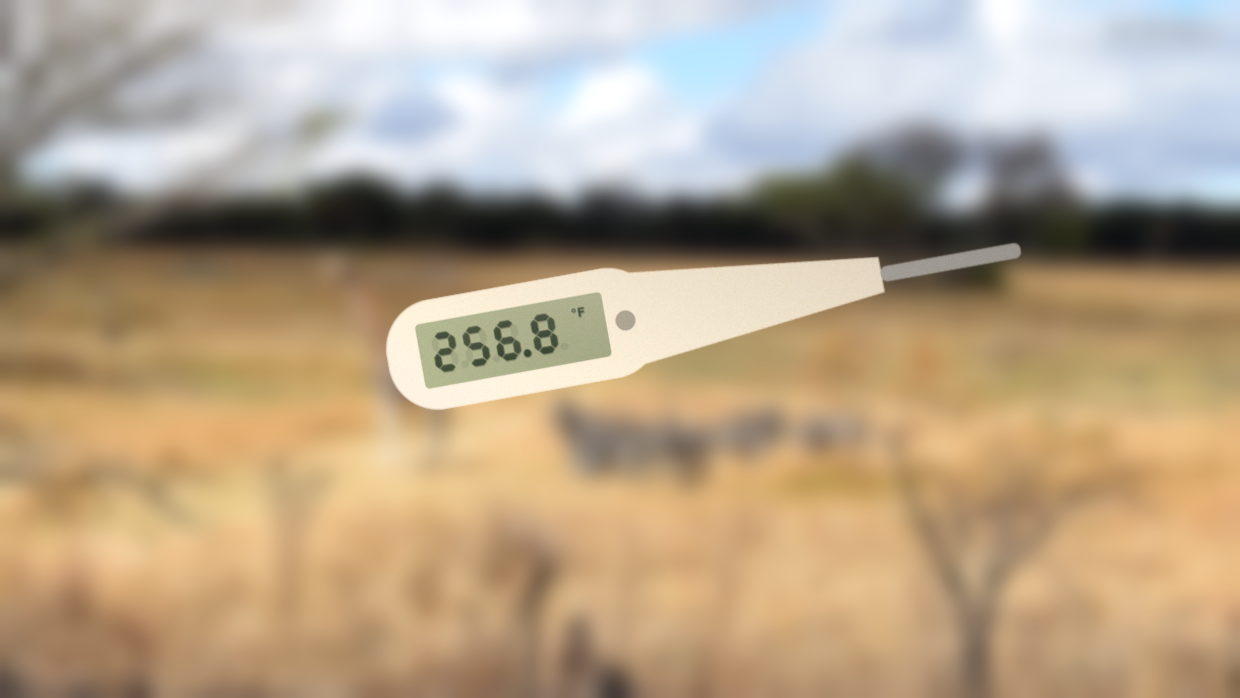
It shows value=256.8 unit=°F
